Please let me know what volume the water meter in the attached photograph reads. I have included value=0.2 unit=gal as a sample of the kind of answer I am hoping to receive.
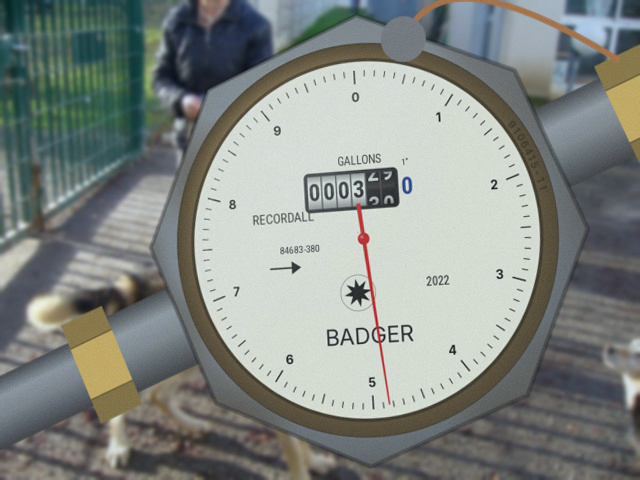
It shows value=3294.8 unit=gal
